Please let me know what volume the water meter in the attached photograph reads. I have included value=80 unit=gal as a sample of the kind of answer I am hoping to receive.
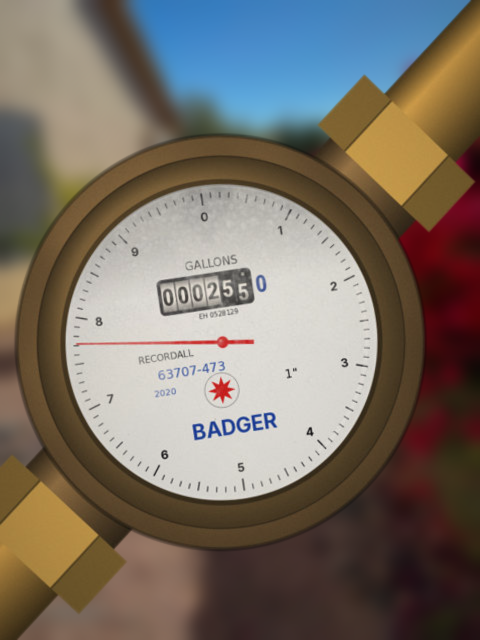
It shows value=2547.7 unit=gal
